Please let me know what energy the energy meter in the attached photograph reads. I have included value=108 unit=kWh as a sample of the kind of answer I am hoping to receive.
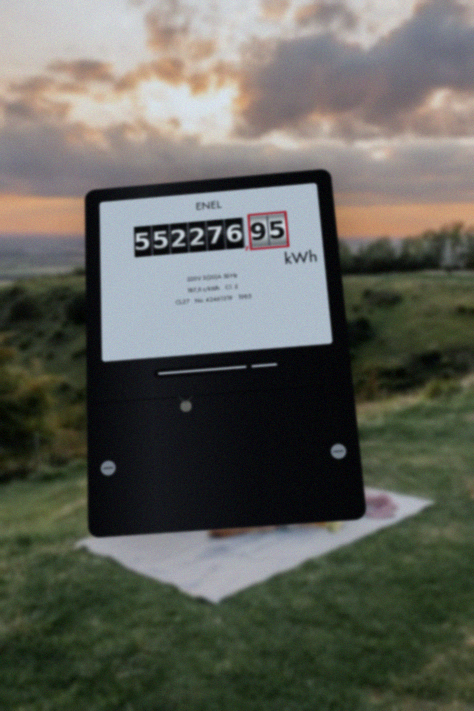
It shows value=552276.95 unit=kWh
